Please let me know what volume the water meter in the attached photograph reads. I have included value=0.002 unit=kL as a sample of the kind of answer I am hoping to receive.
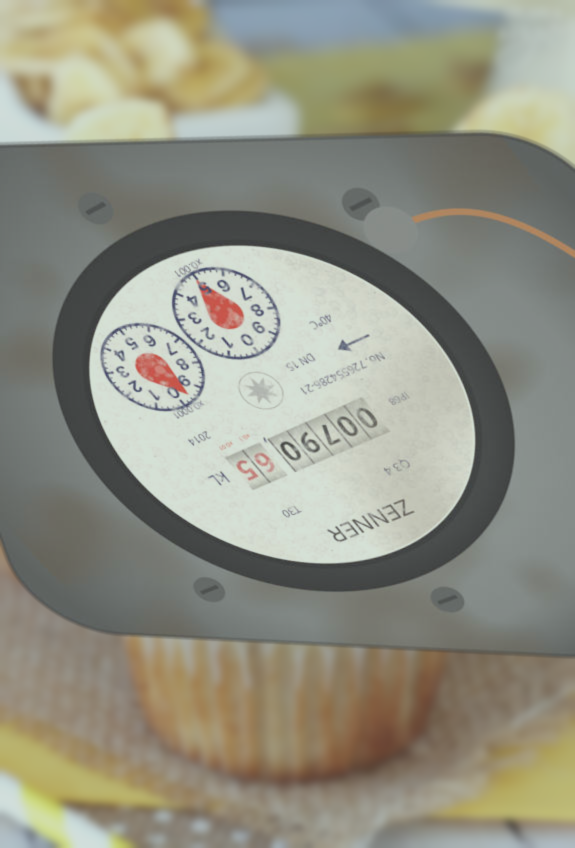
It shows value=790.6549 unit=kL
